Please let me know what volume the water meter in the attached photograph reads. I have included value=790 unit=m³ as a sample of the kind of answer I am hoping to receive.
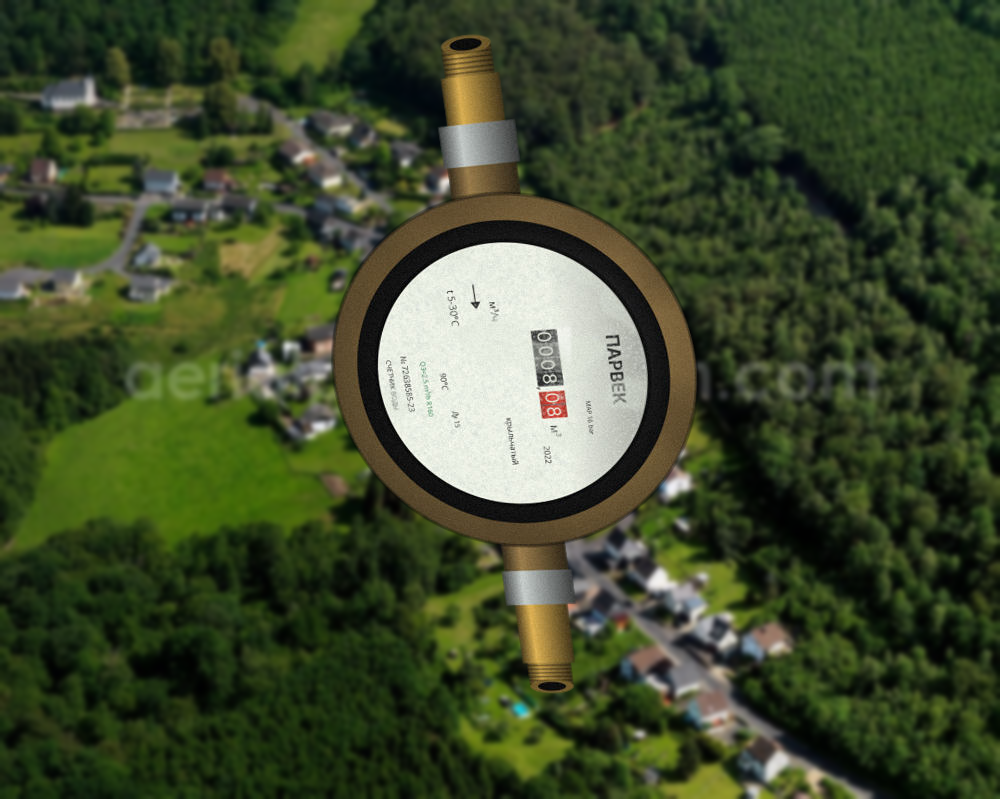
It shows value=8.08 unit=m³
